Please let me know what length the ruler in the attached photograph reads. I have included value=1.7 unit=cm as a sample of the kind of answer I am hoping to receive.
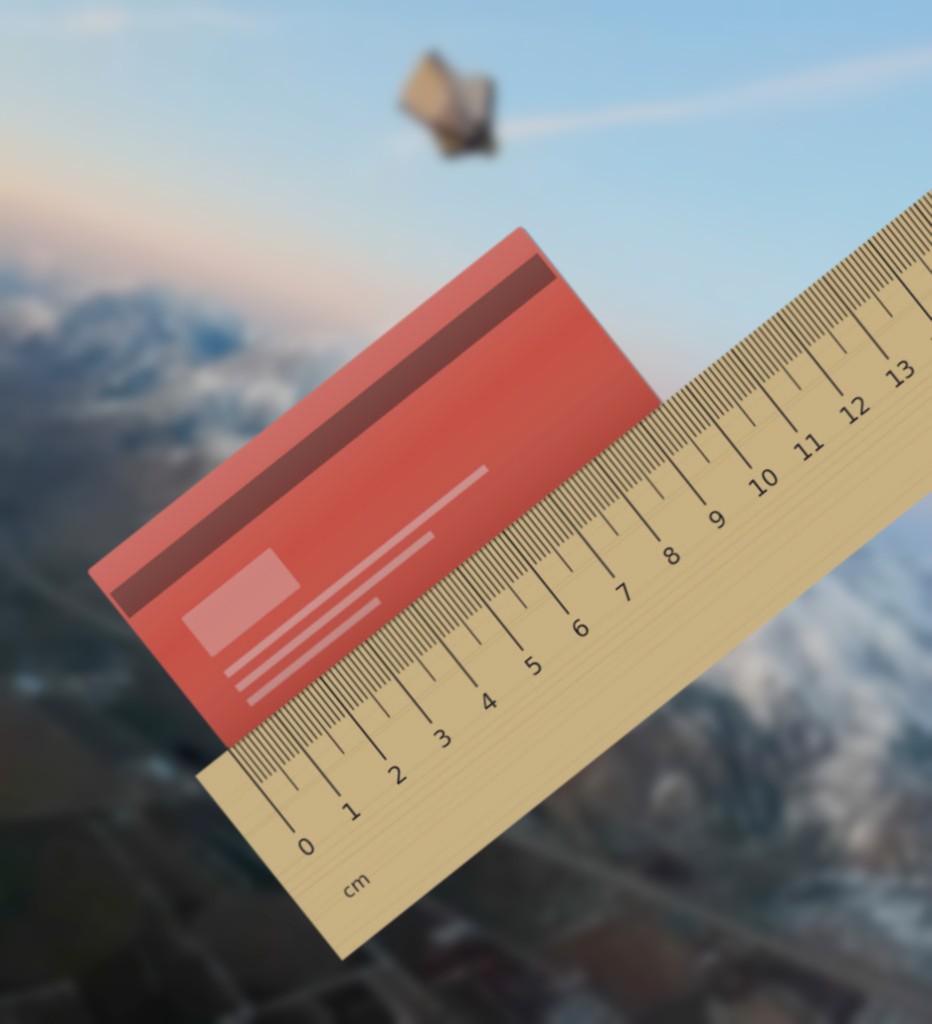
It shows value=9.5 unit=cm
